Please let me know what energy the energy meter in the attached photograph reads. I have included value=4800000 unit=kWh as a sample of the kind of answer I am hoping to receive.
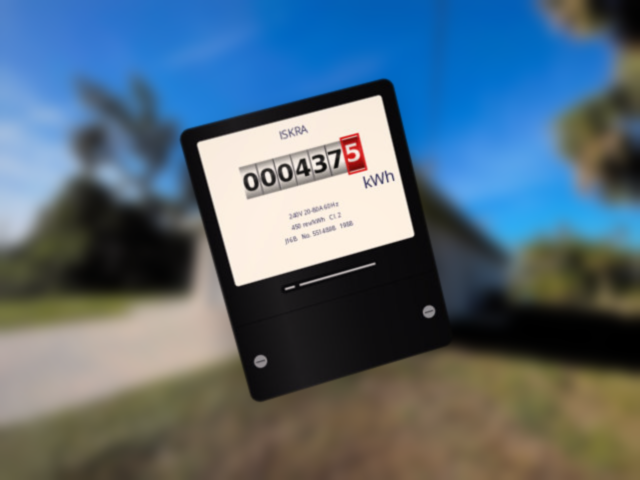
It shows value=437.5 unit=kWh
